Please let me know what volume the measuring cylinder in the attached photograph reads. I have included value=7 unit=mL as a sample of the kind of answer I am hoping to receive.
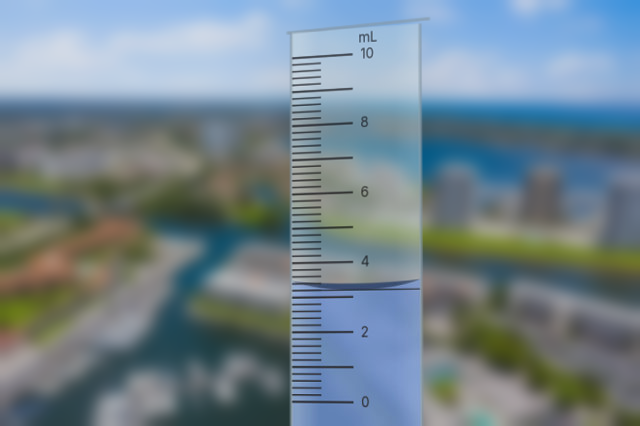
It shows value=3.2 unit=mL
